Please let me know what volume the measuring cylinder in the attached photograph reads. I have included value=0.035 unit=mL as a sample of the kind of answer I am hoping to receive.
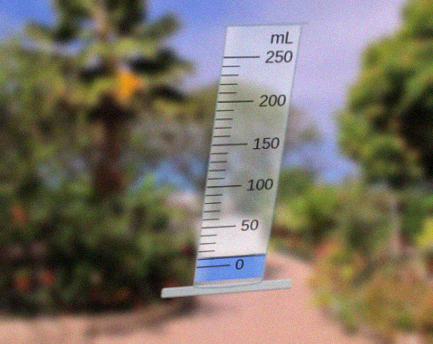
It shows value=10 unit=mL
